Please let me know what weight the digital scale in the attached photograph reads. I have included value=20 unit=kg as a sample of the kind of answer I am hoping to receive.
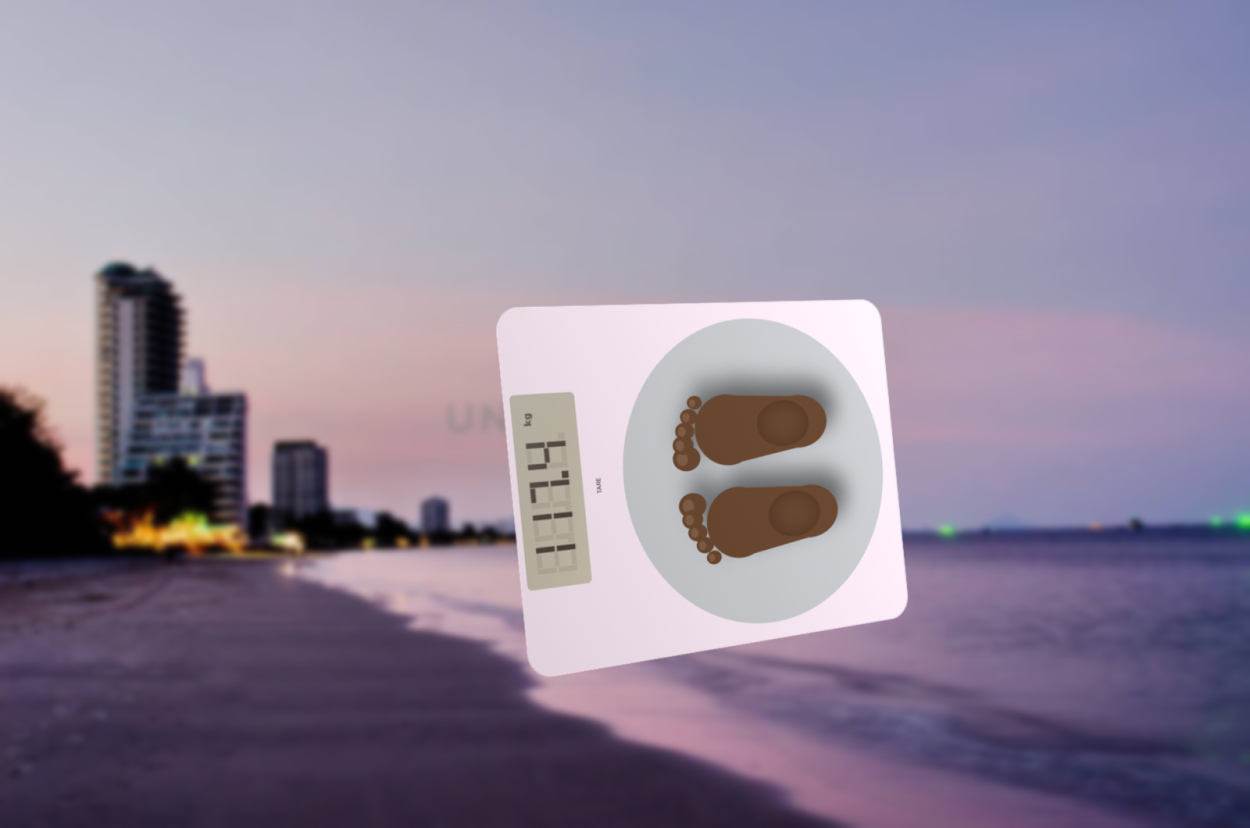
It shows value=117.4 unit=kg
